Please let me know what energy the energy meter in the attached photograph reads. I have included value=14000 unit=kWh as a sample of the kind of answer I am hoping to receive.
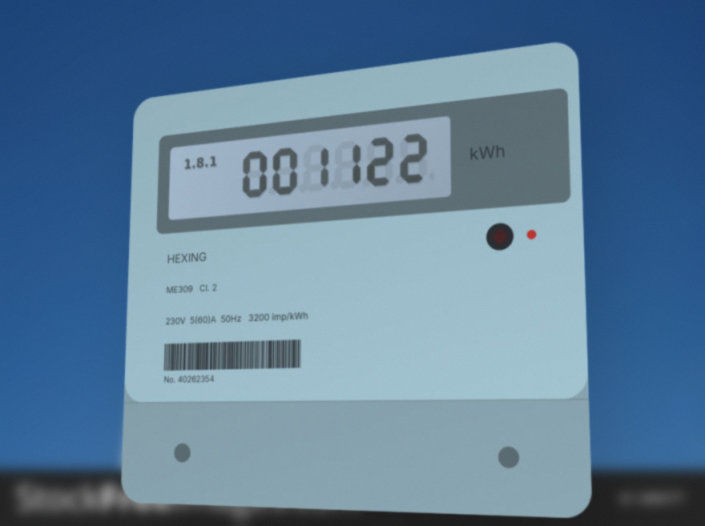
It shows value=1122 unit=kWh
